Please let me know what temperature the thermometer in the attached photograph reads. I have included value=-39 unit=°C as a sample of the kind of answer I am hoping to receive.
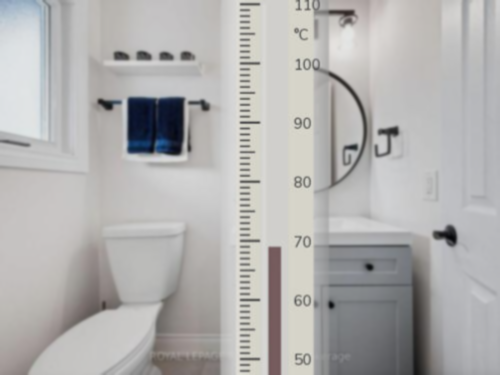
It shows value=69 unit=°C
